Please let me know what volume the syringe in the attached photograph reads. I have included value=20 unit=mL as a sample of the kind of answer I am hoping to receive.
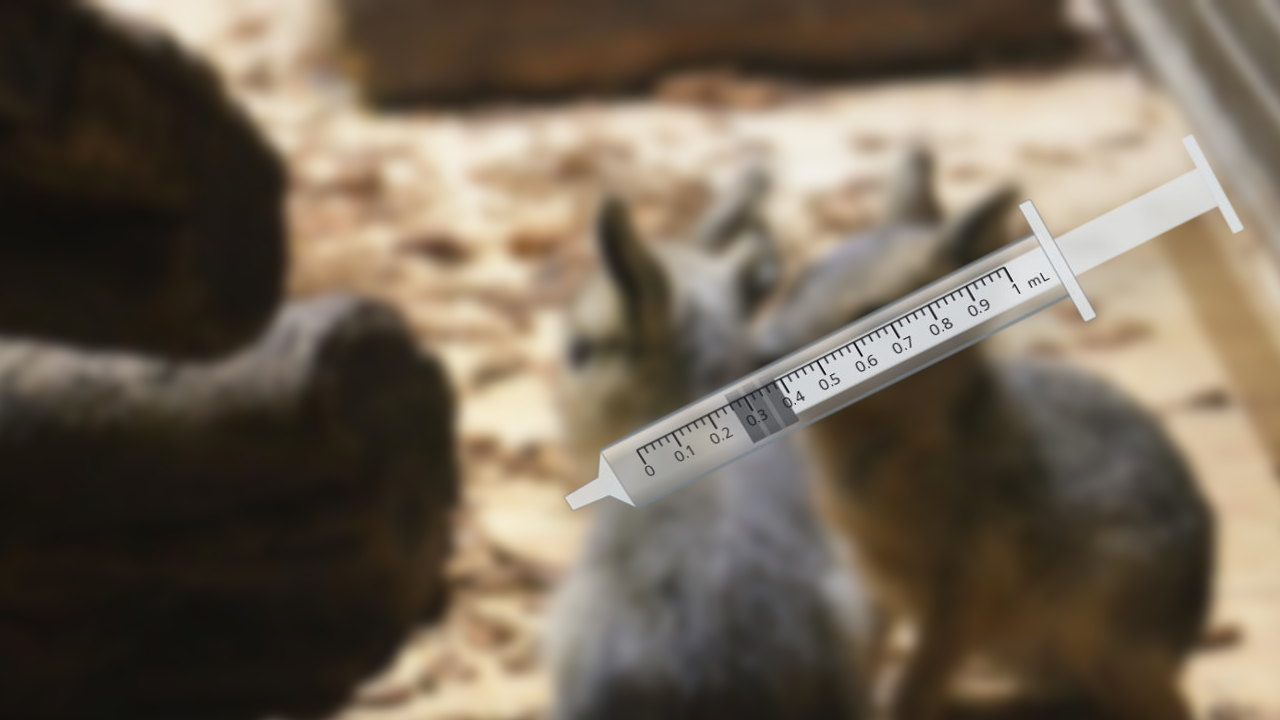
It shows value=0.26 unit=mL
